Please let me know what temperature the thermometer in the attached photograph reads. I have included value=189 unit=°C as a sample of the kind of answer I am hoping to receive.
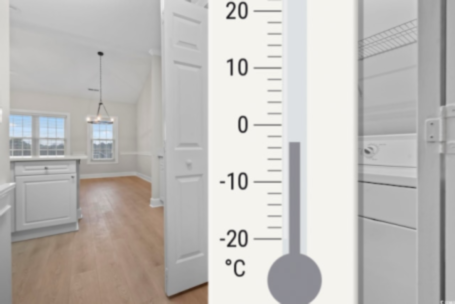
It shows value=-3 unit=°C
